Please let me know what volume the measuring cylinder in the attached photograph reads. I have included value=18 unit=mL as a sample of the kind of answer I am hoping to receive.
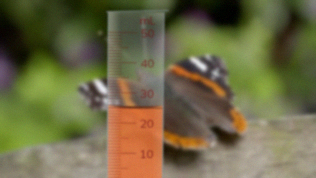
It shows value=25 unit=mL
